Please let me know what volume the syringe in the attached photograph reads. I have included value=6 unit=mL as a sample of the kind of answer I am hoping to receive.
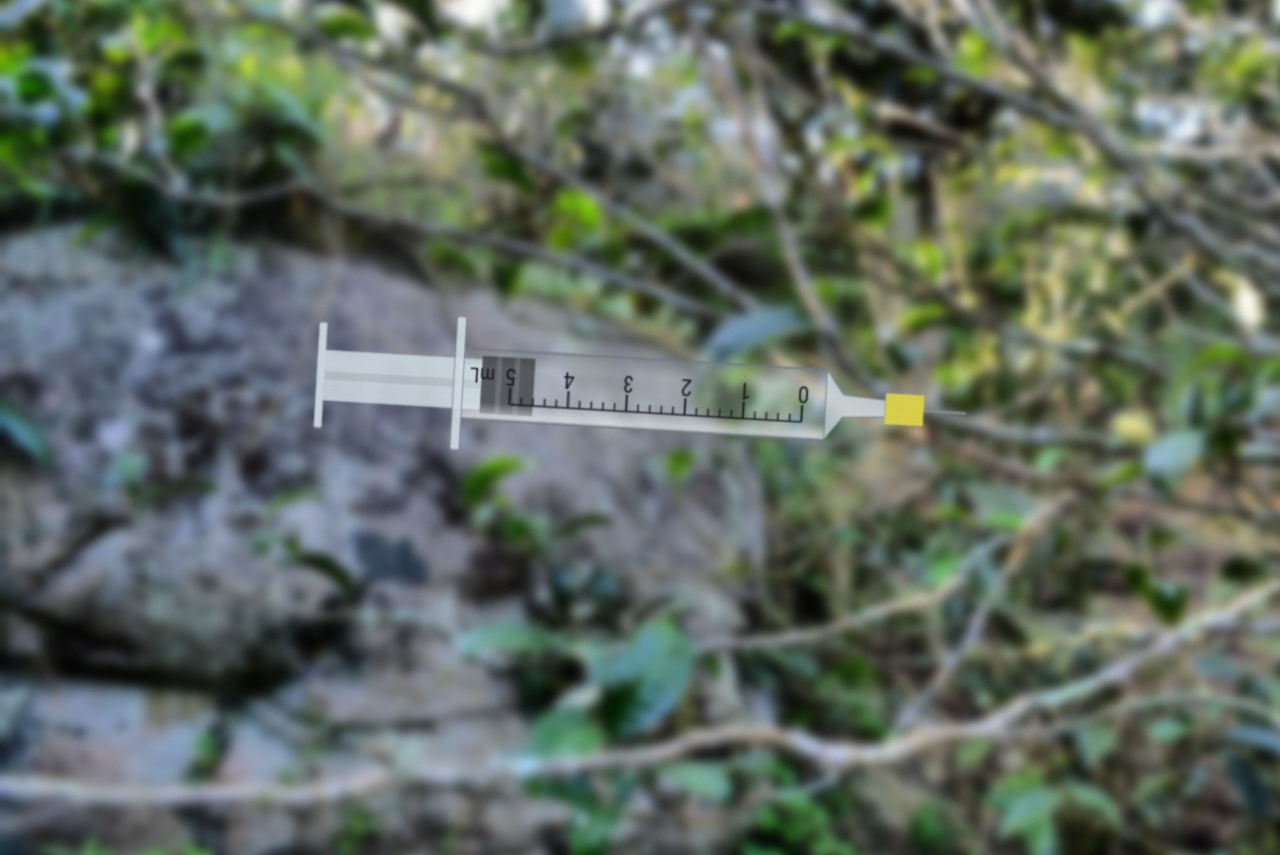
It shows value=4.6 unit=mL
